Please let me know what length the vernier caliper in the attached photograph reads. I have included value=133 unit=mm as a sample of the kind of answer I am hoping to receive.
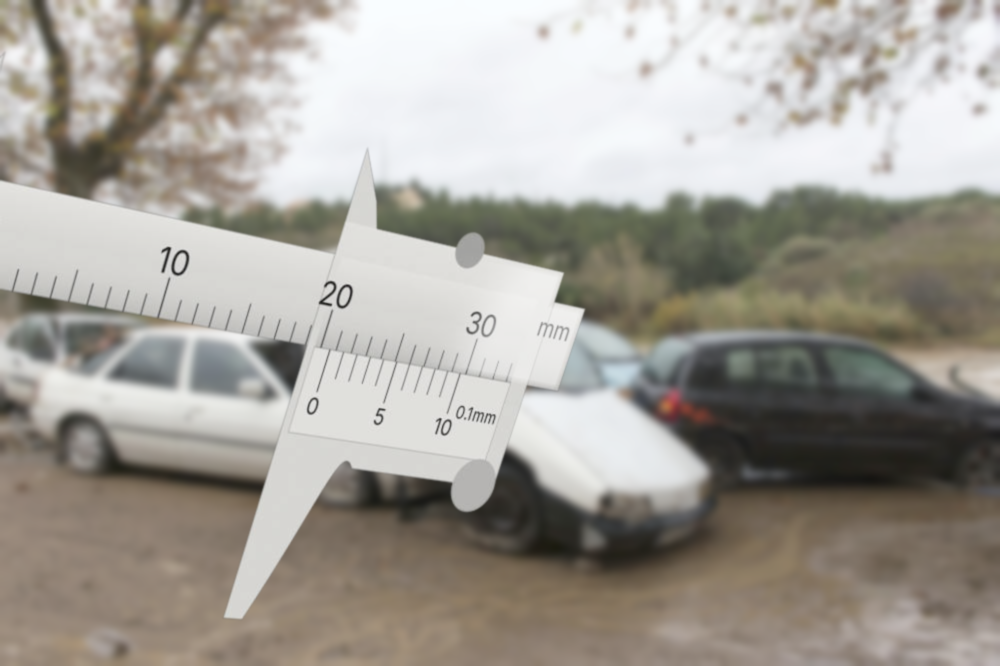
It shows value=20.6 unit=mm
